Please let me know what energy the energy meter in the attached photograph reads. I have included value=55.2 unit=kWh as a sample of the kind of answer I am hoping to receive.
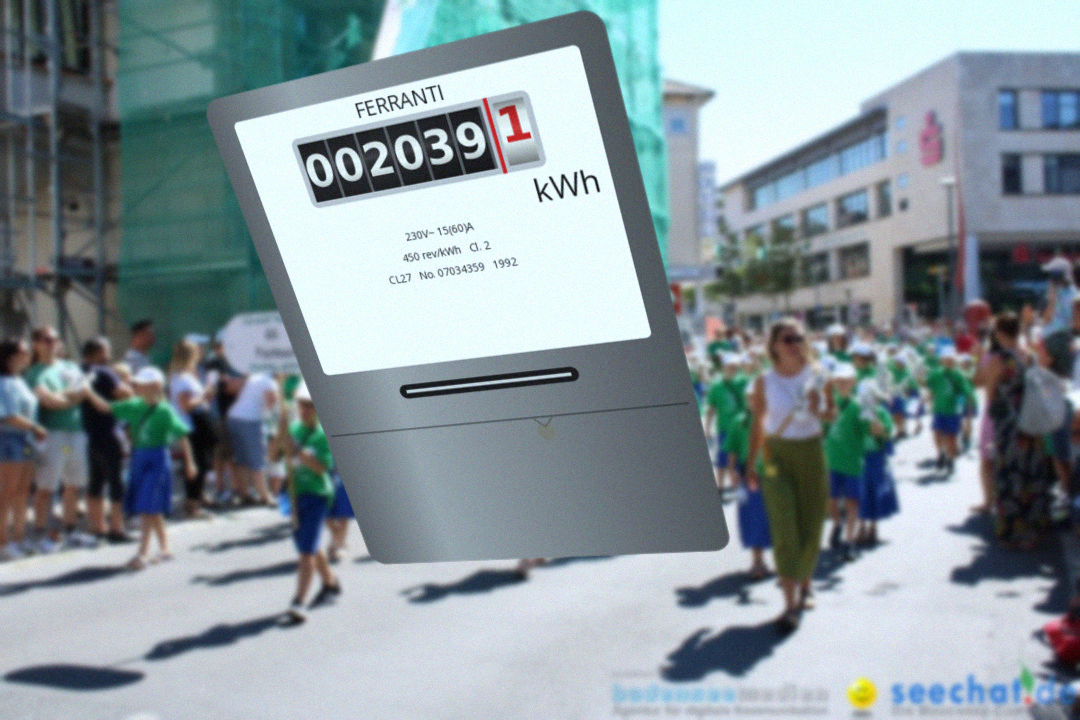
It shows value=2039.1 unit=kWh
